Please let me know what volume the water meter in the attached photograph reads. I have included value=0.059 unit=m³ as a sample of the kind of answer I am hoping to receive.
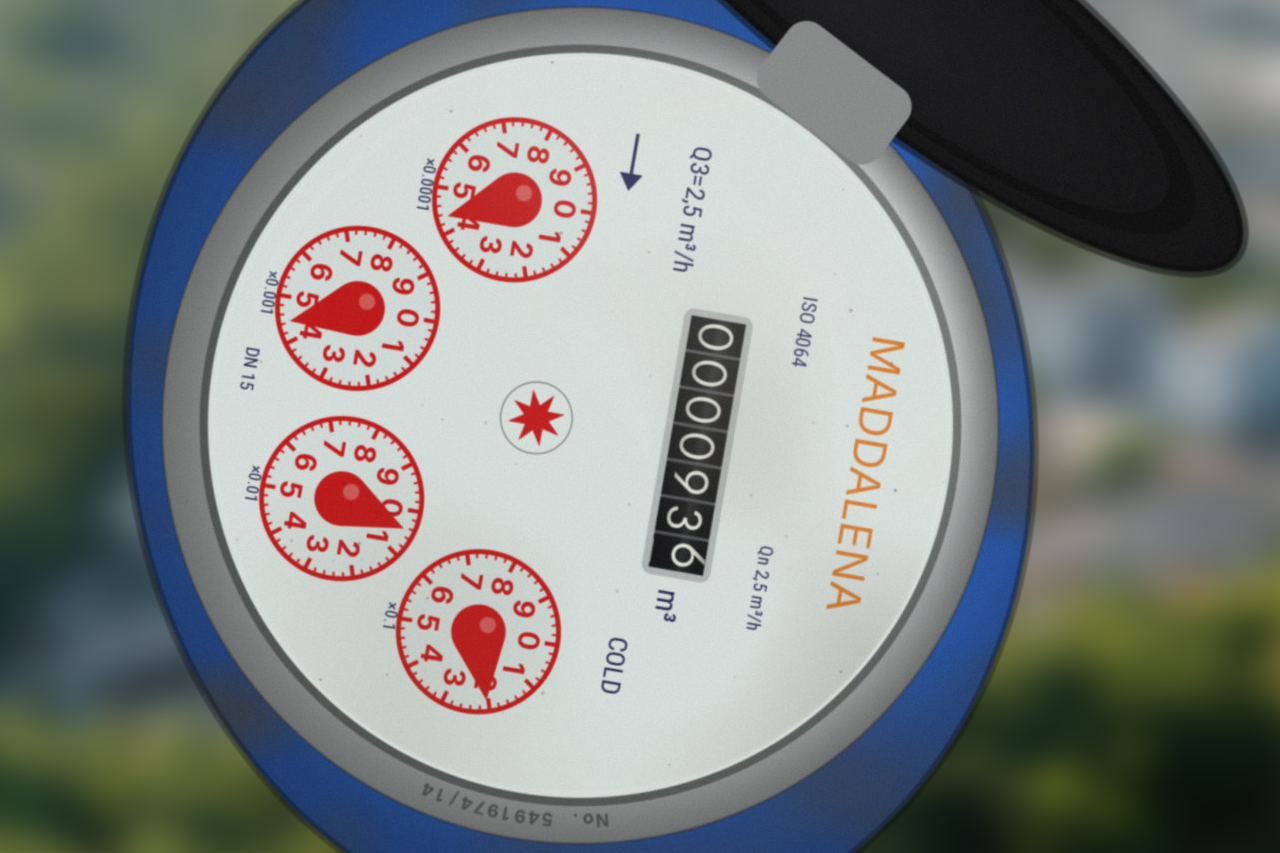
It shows value=936.2044 unit=m³
